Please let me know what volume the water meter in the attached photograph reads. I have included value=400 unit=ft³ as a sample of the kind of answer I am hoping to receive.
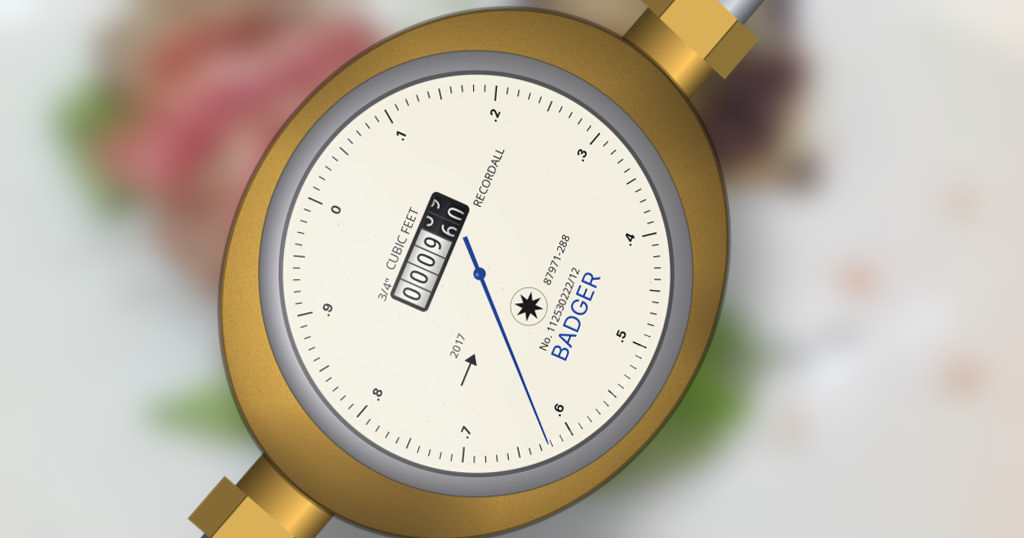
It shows value=959.62 unit=ft³
